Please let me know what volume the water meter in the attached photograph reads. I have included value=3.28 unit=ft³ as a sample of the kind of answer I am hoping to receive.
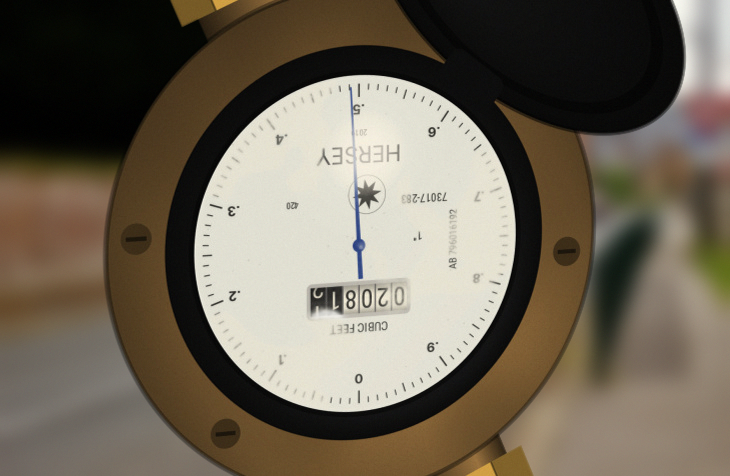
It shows value=20811.49 unit=ft³
